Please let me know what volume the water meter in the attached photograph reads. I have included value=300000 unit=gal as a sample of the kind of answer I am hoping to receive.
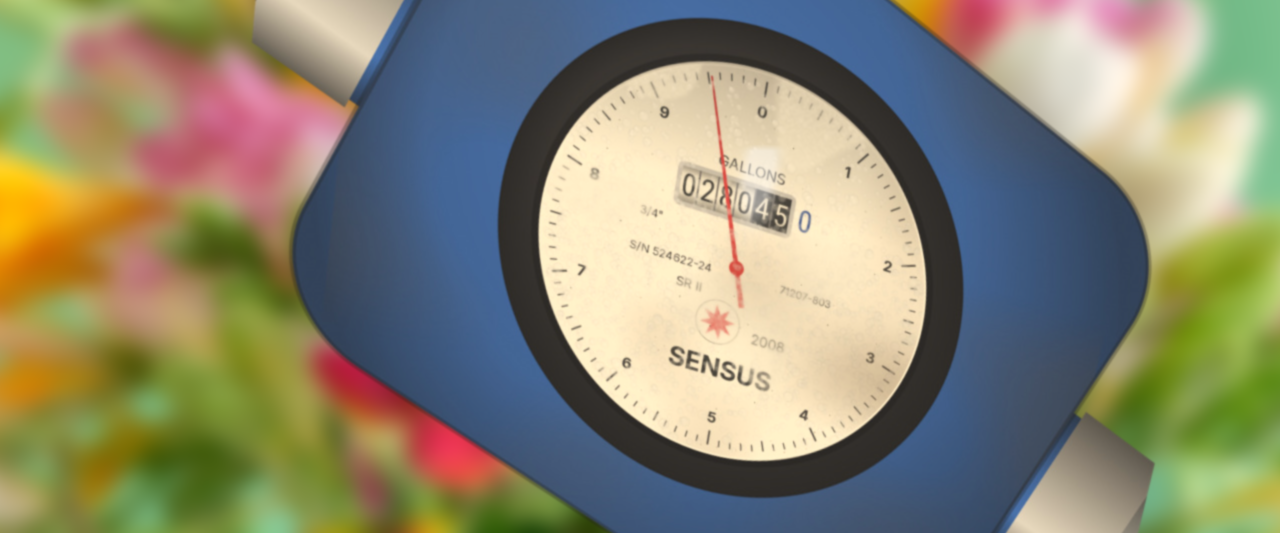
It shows value=280449.5 unit=gal
